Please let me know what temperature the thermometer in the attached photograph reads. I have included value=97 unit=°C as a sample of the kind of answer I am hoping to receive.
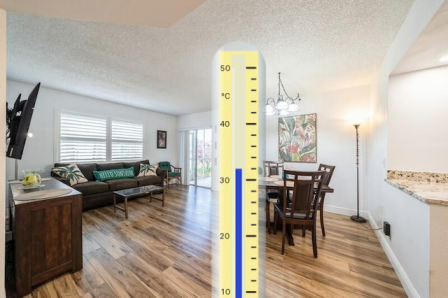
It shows value=32 unit=°C
